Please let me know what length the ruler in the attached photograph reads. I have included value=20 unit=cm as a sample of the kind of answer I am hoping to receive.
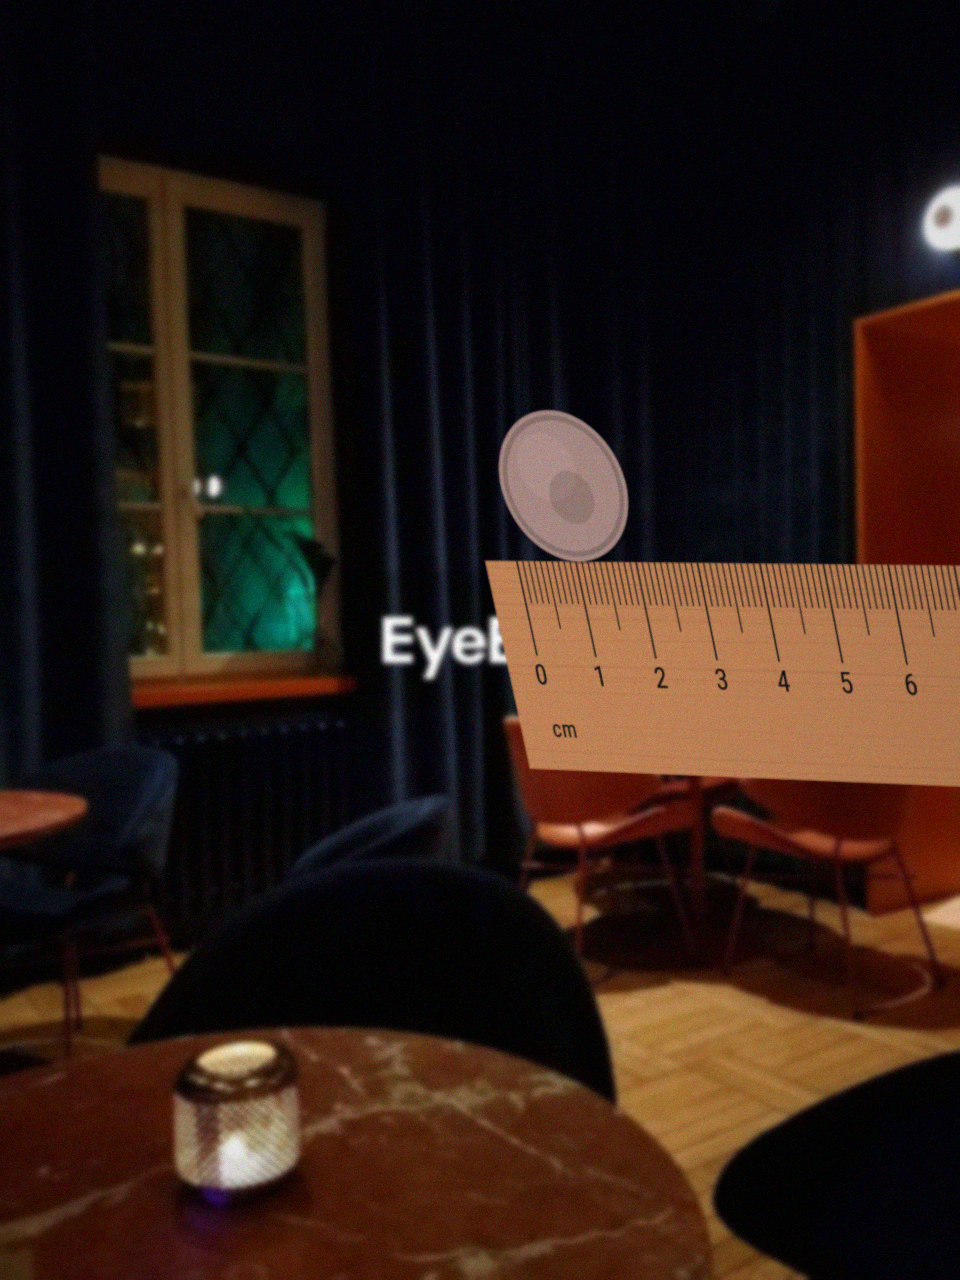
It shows value=2.1 unit=cm
